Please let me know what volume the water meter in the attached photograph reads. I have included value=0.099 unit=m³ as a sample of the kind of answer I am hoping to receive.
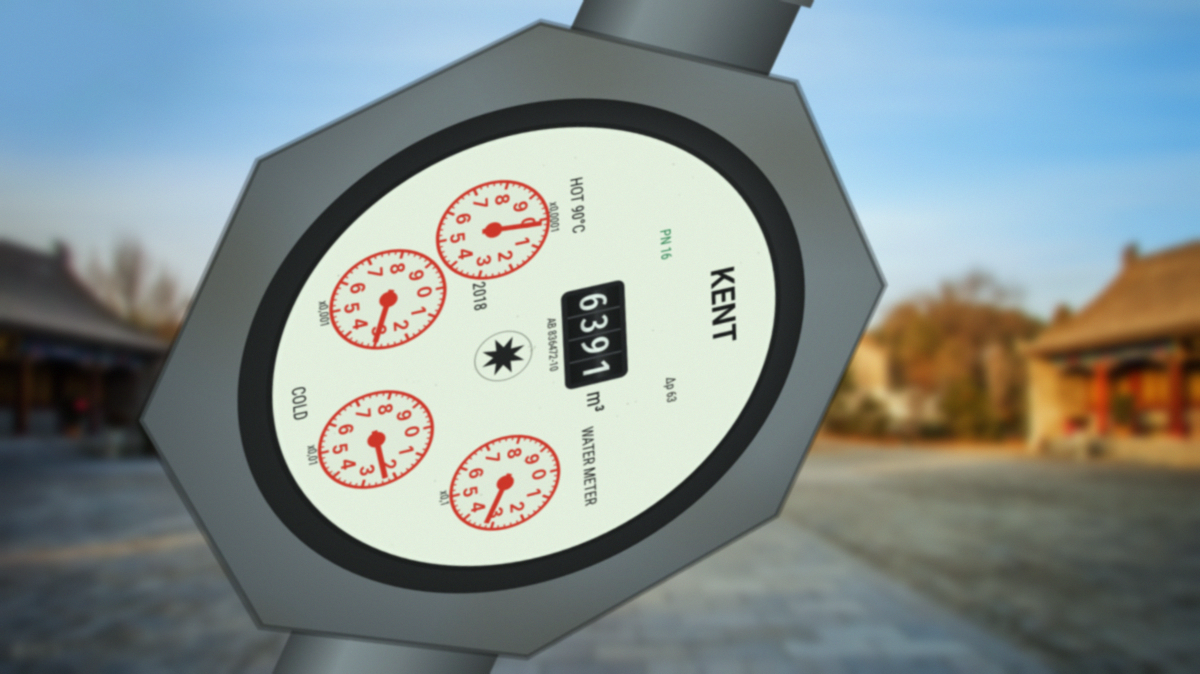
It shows value=6391.3230 unit=m³
